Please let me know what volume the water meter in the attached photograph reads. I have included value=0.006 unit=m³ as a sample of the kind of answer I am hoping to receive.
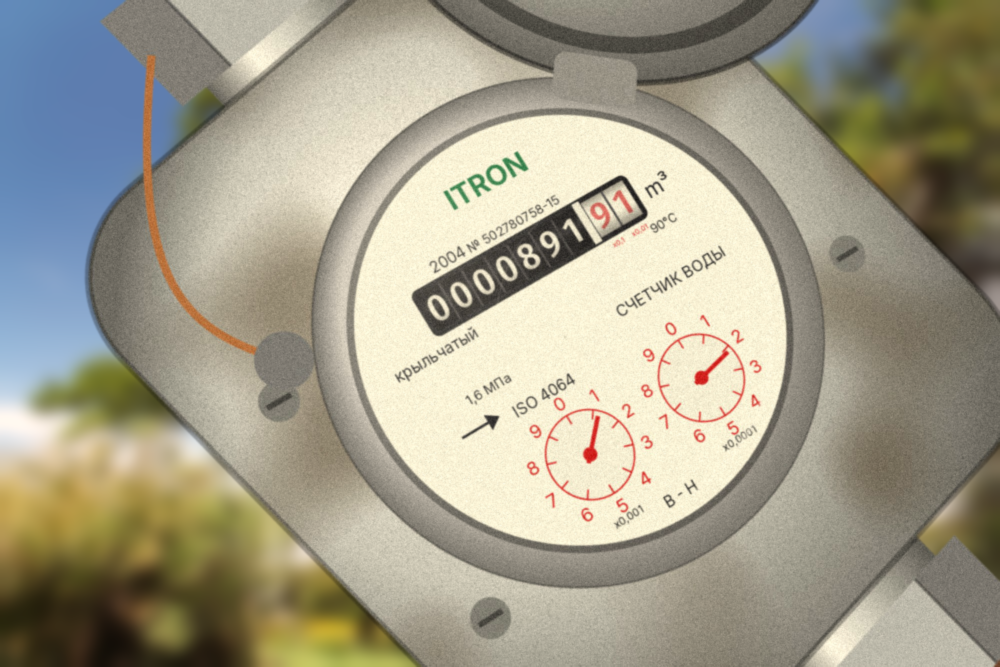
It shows value=891.9112 unit=m³
